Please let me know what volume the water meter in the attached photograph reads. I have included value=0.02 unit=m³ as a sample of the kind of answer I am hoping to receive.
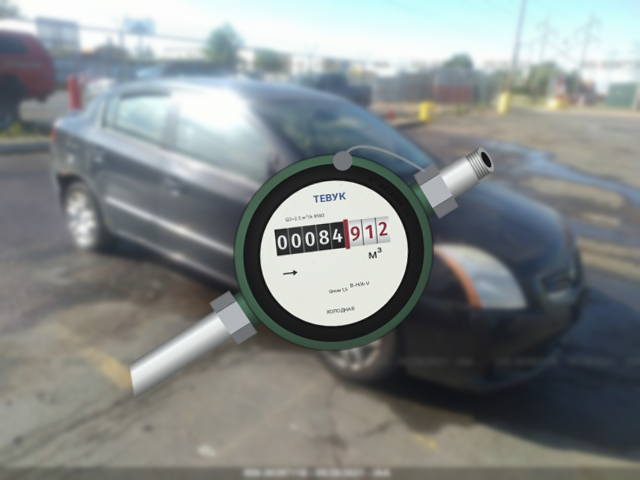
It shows value=84.912 unit=m³
